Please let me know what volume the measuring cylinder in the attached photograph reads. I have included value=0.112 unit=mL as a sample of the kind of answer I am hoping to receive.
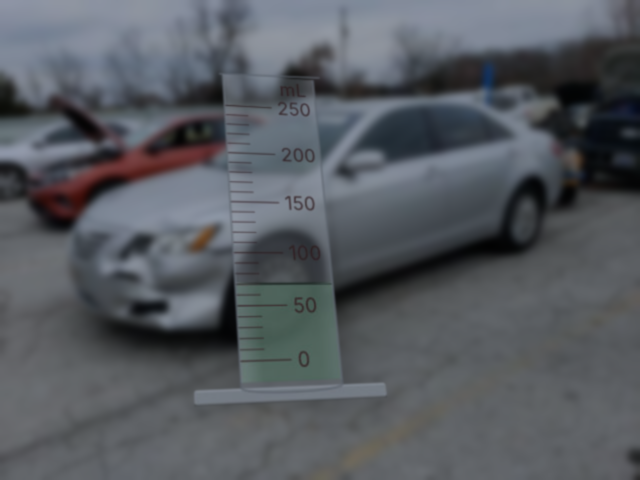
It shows value=70 unit=mL
